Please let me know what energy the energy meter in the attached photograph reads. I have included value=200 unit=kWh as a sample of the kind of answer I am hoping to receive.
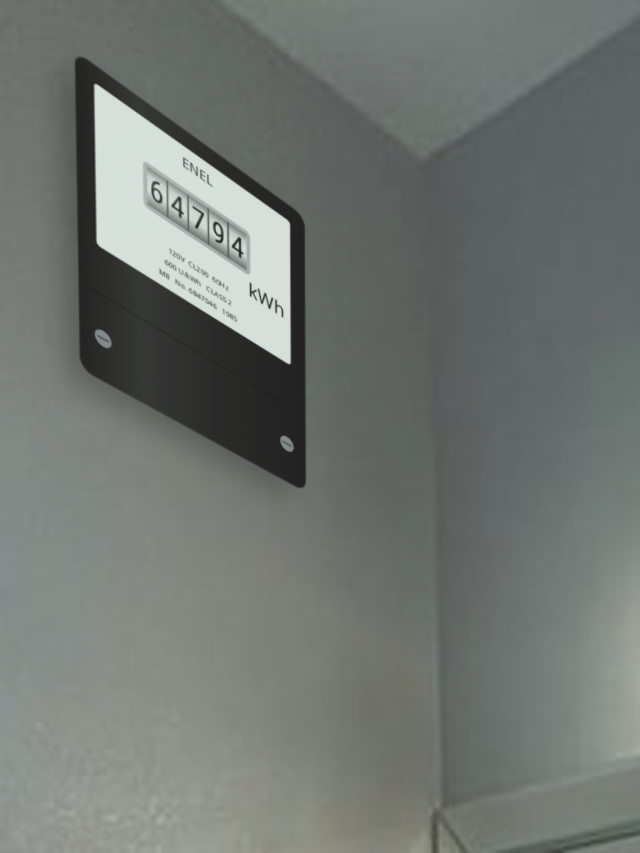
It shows value=64794 unit=kWh
